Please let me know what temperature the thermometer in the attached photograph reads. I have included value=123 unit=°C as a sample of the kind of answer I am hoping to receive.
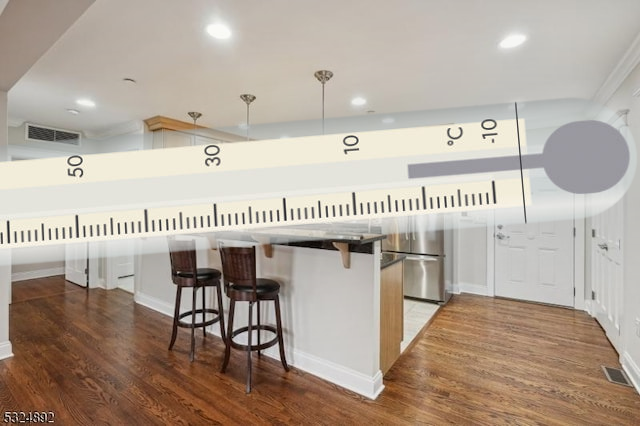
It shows value=2 unit=°C
